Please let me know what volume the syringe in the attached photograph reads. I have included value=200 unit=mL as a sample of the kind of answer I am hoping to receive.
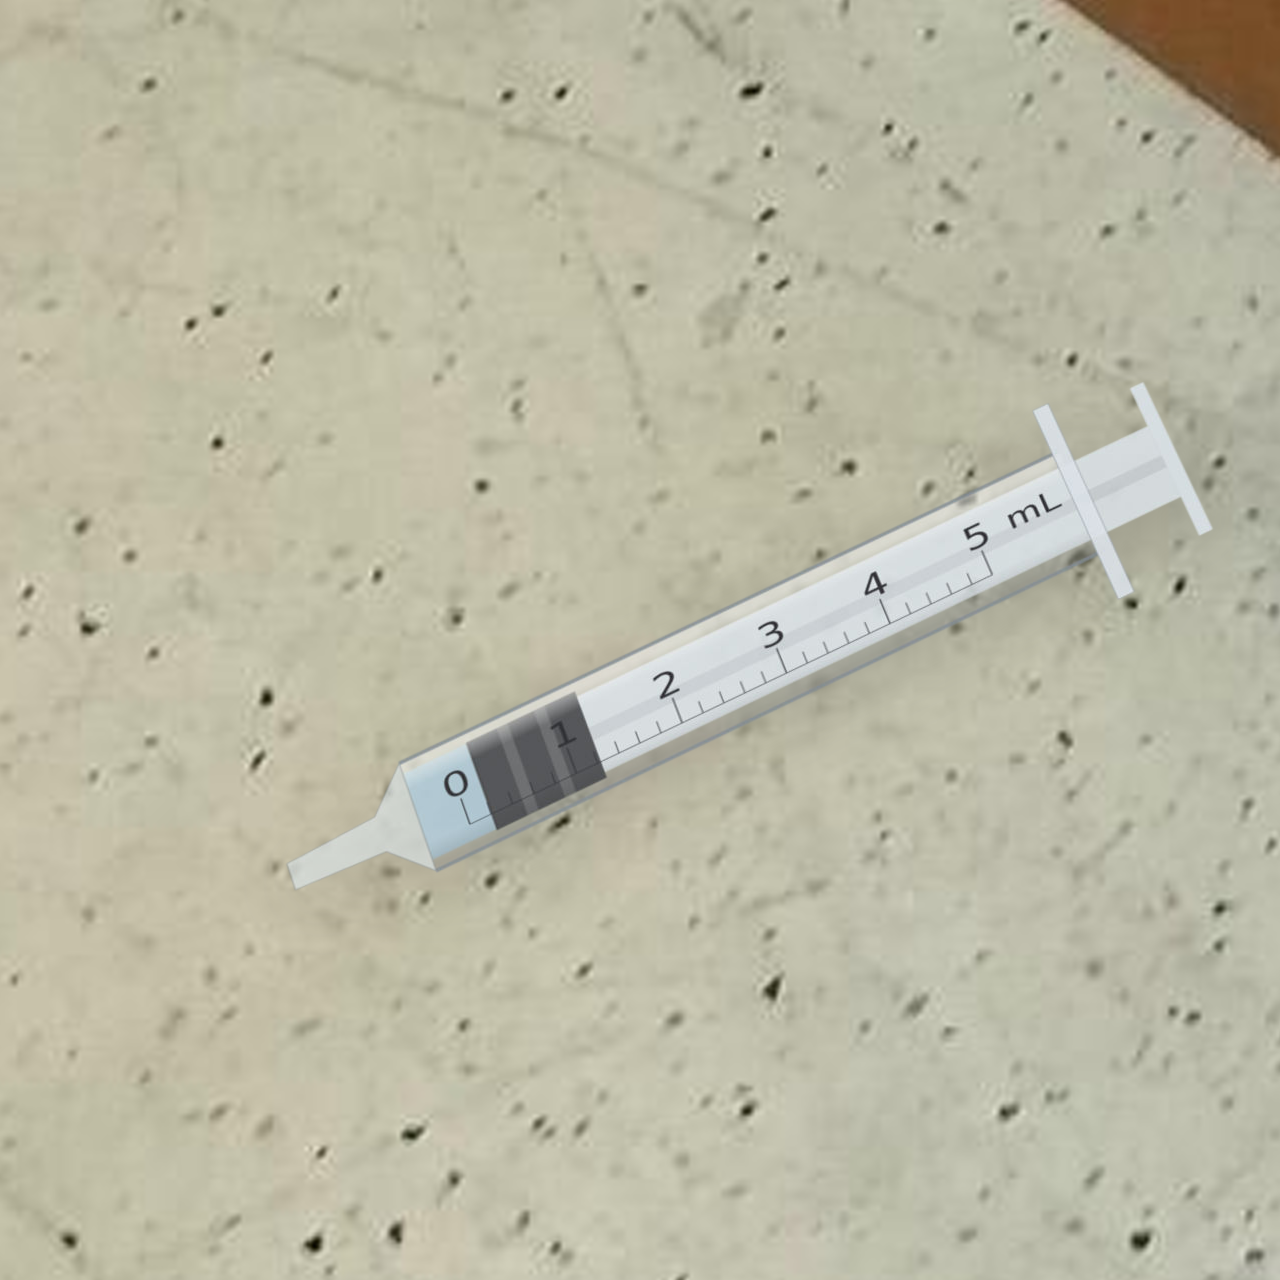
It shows value=0.2 unit=mL
